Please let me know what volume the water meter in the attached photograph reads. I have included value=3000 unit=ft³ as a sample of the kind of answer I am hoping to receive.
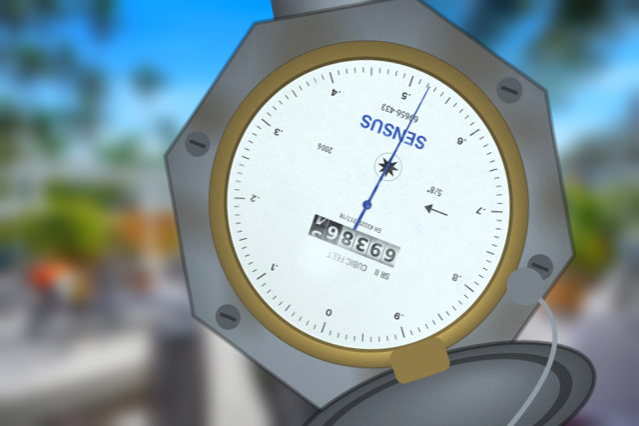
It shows value=693863.52 unit=ft³
